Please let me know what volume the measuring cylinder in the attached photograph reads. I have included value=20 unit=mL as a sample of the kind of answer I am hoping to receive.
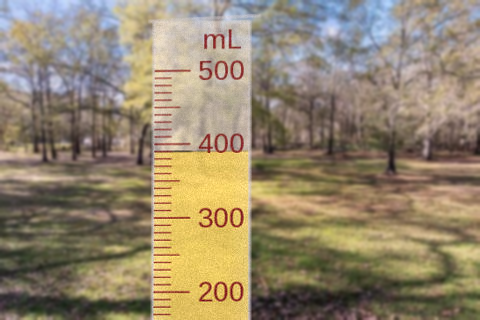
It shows value=390 unit=mL
